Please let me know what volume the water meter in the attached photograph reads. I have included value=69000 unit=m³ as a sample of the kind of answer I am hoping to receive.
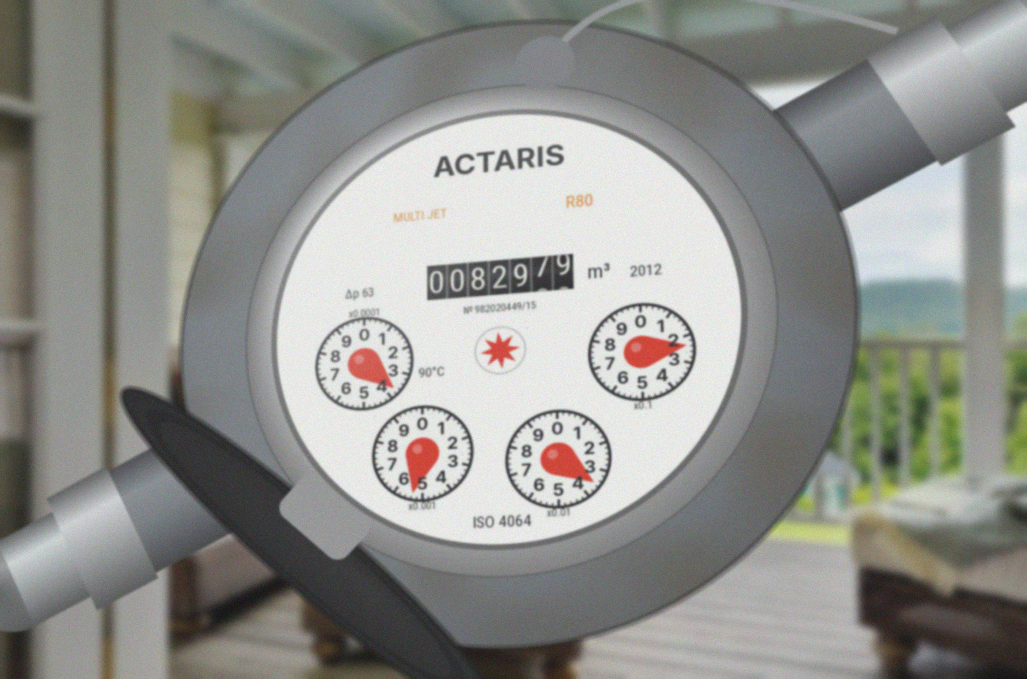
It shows value=82979.2353 unit=m³
